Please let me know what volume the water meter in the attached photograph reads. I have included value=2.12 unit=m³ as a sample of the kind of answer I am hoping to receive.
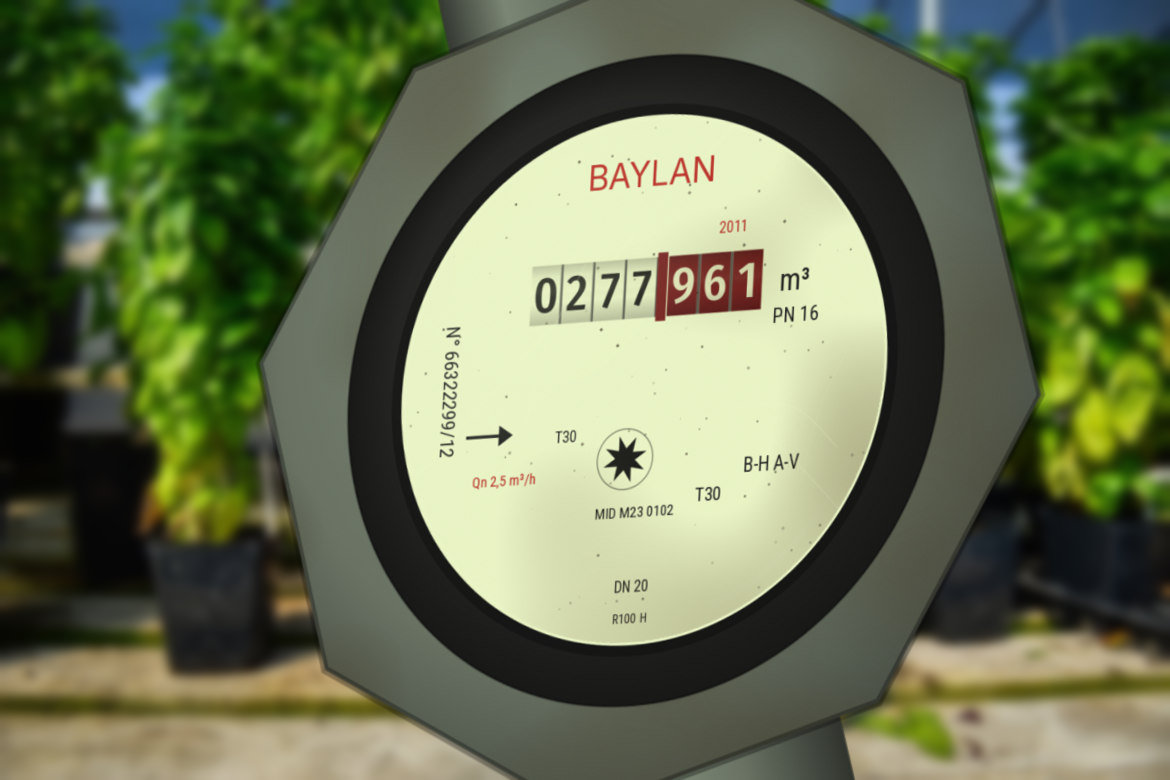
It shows value=277.961 unit=m³
